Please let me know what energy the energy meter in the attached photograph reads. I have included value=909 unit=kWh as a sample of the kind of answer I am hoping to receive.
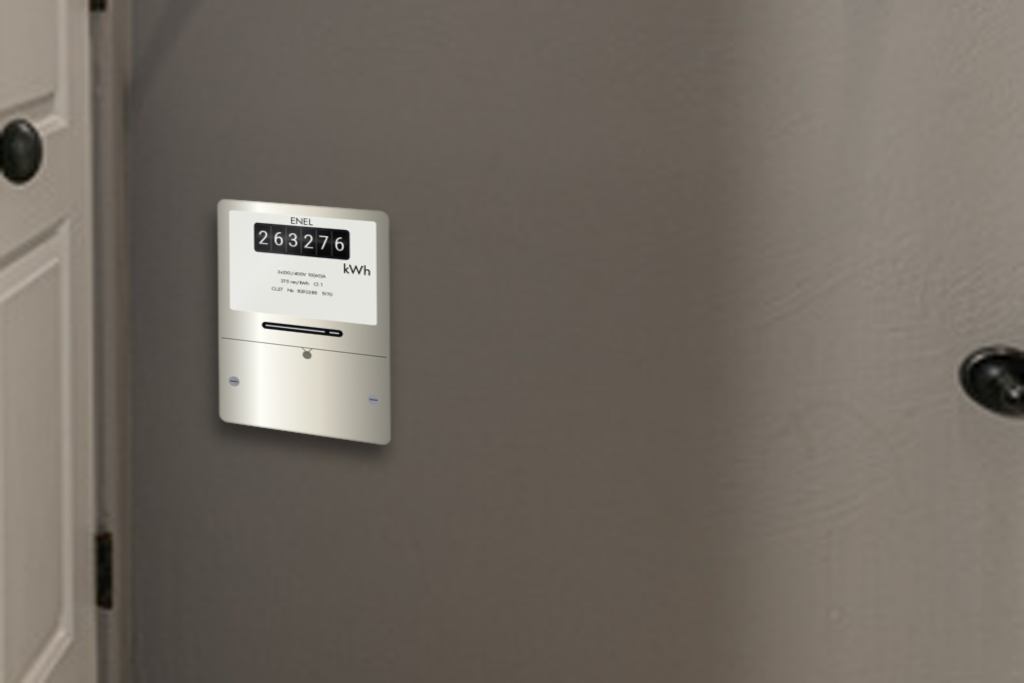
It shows value=263276 unit=kWh
